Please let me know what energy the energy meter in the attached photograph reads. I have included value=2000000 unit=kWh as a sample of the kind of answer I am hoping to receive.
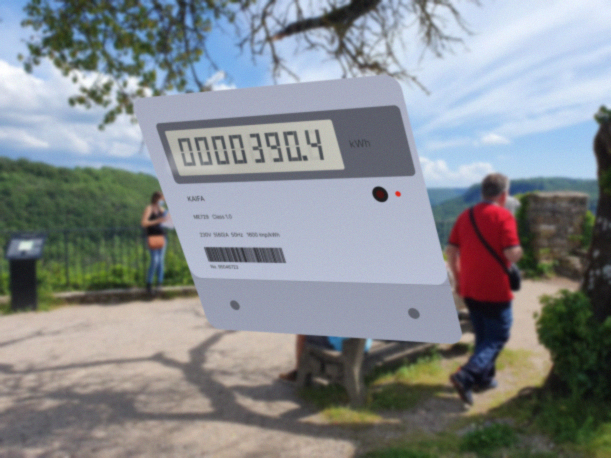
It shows value=390.4 unit=kWh
